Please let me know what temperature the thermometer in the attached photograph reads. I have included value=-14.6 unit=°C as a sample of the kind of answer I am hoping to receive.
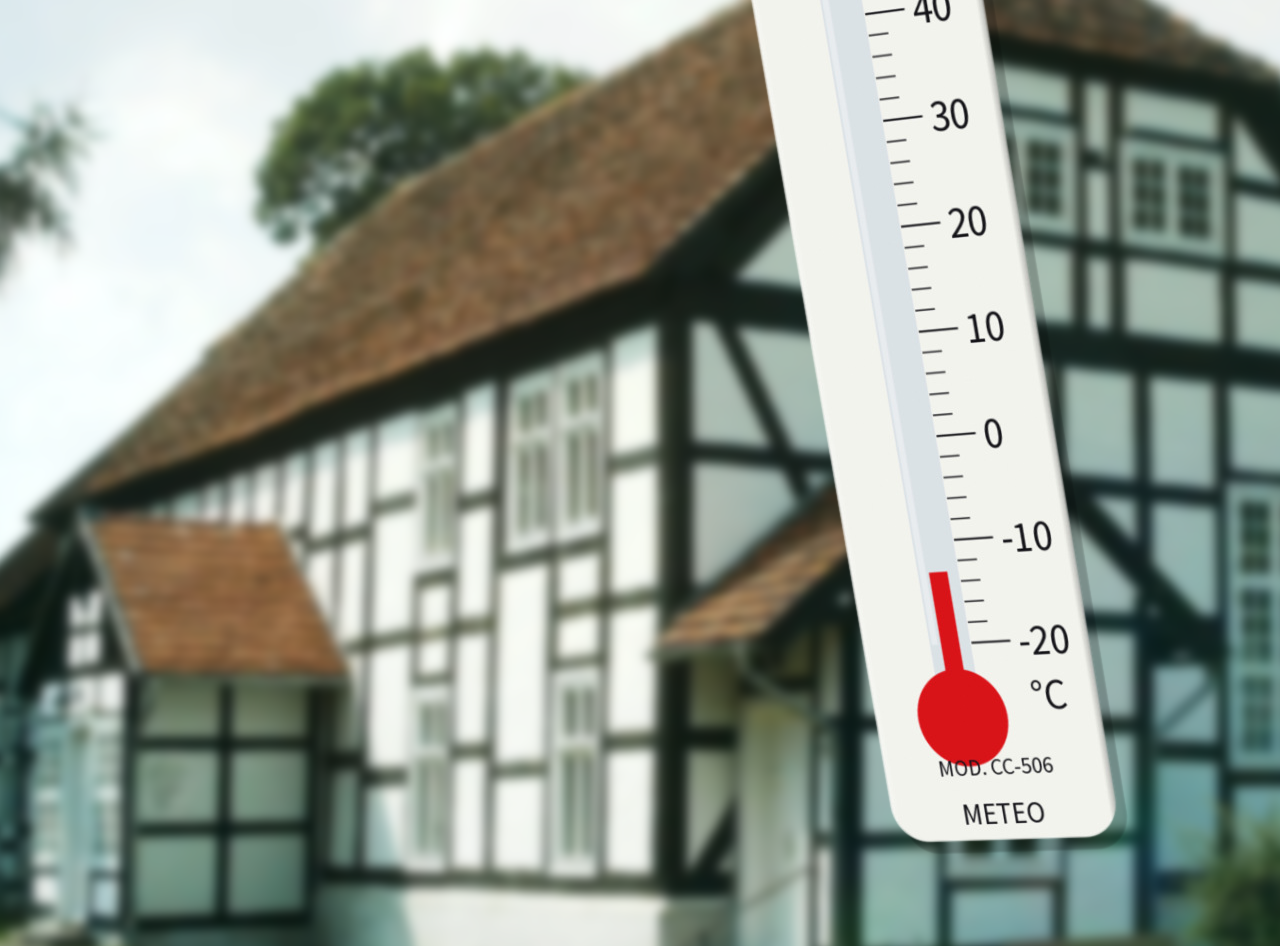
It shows value=-13 unit=°C
